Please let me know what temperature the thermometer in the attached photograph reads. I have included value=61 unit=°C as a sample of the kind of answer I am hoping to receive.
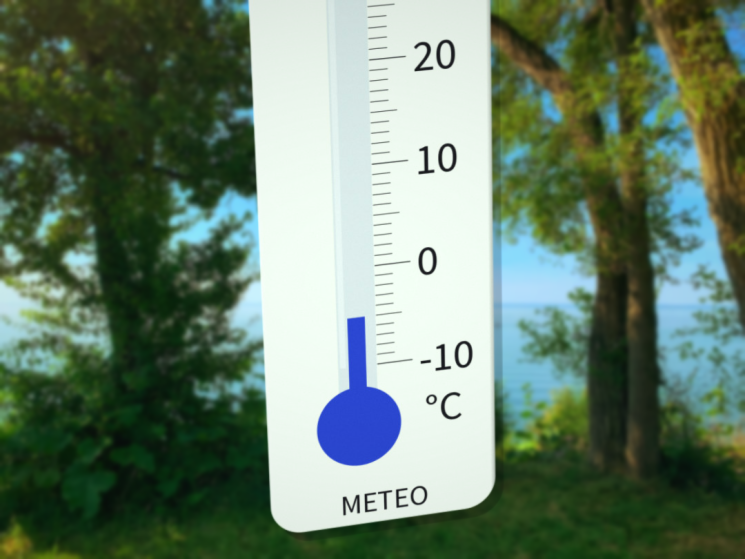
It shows value=-5 unit=°C
